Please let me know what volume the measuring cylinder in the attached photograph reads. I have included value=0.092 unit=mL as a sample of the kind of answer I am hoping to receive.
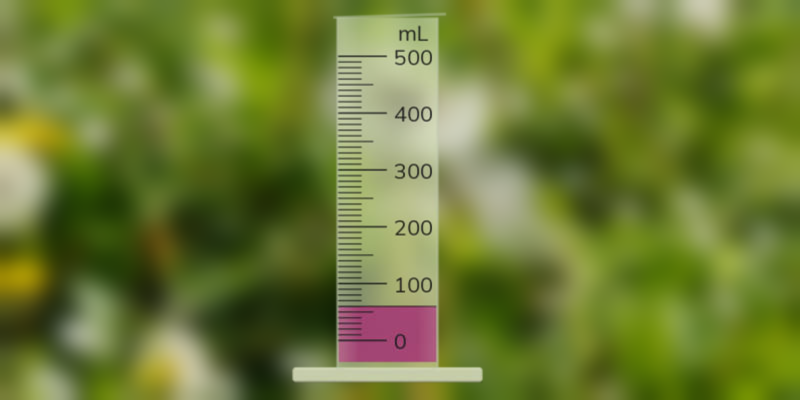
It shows value=60 unit=mL
